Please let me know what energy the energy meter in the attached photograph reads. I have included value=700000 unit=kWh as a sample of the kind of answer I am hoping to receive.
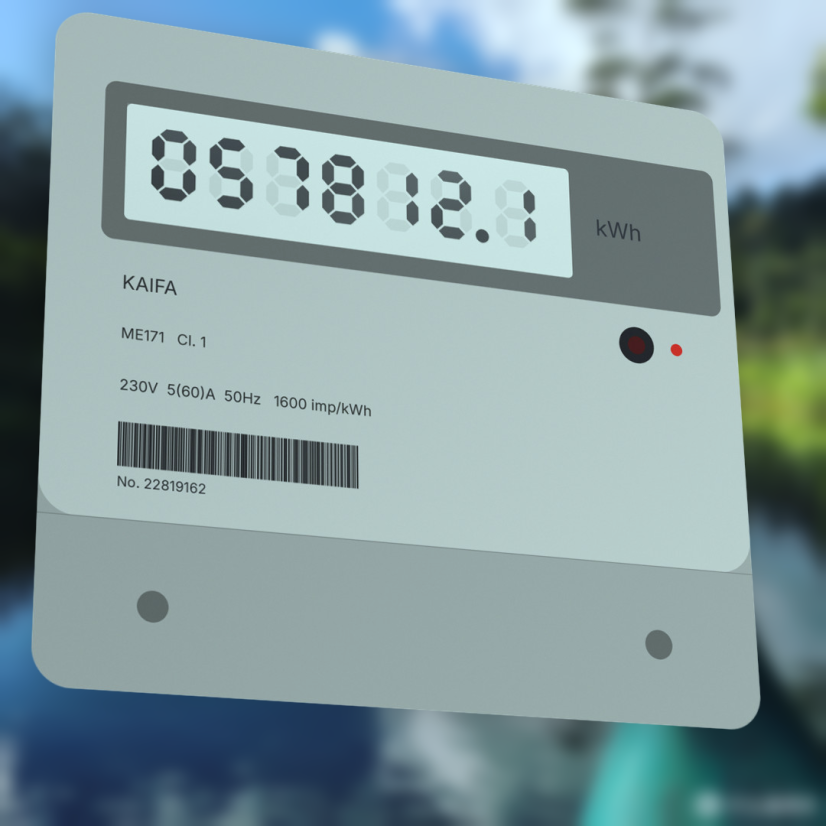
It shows value=57812.1 unit=kWh
